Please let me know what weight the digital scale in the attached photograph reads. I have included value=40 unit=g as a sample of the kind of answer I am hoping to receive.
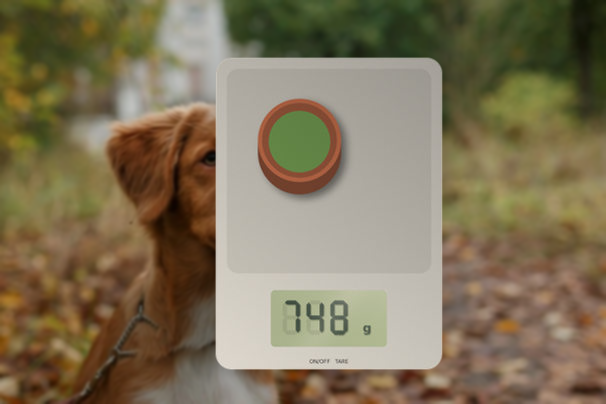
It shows value=748 unit=g
